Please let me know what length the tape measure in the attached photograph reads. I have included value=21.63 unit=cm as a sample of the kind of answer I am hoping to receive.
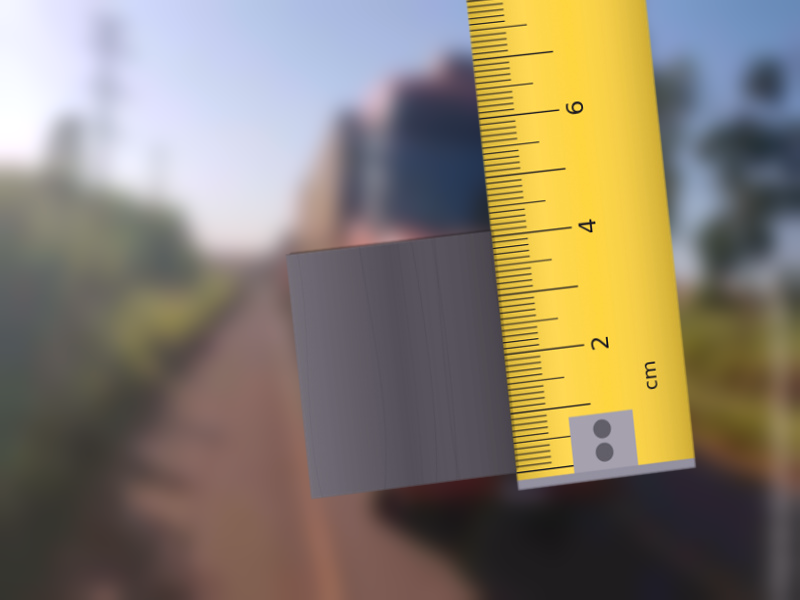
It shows value=4.1 unit=cm
